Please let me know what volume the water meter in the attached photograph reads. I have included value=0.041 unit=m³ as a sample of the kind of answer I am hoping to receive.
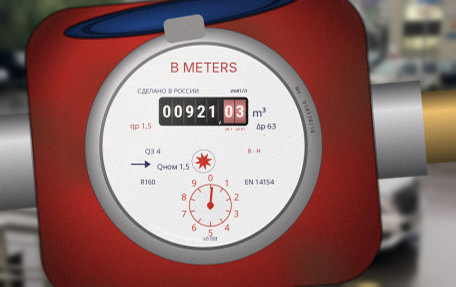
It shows value=921.030 unit=m³
